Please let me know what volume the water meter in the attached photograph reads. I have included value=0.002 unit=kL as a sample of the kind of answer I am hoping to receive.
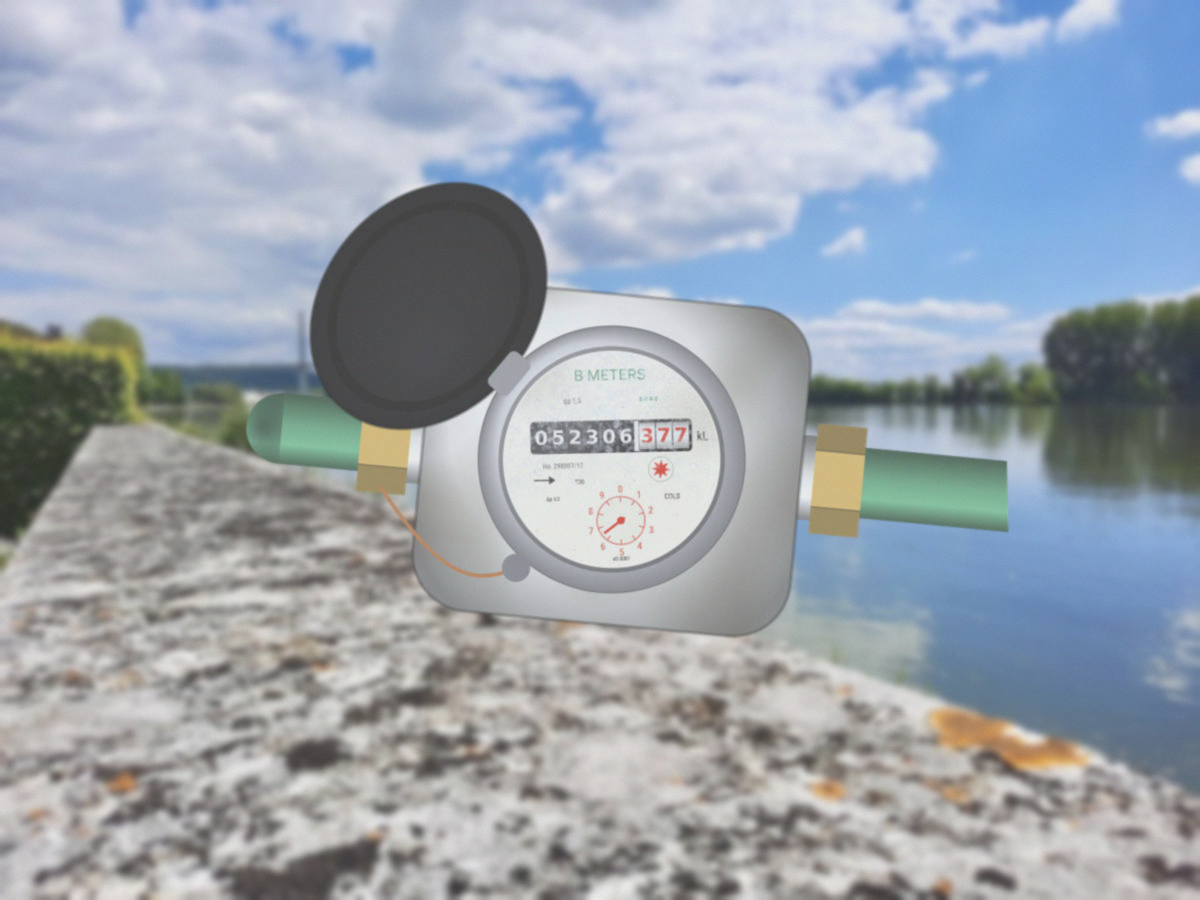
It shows value=52306.3776 unit=kL
